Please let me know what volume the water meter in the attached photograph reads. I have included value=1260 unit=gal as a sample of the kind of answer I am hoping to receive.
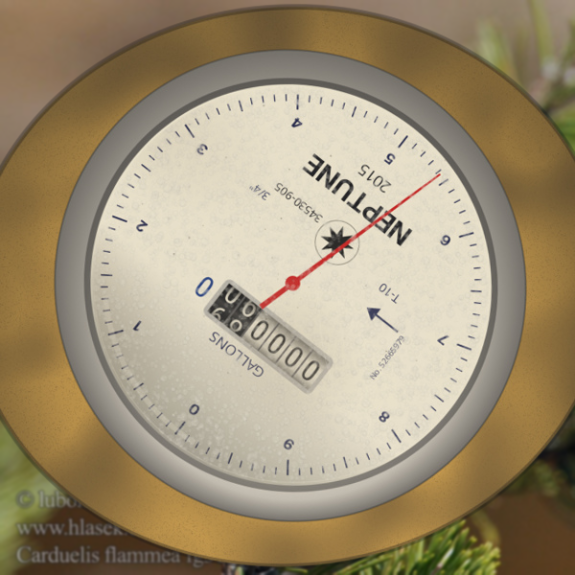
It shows value=895.4 unit=gal
